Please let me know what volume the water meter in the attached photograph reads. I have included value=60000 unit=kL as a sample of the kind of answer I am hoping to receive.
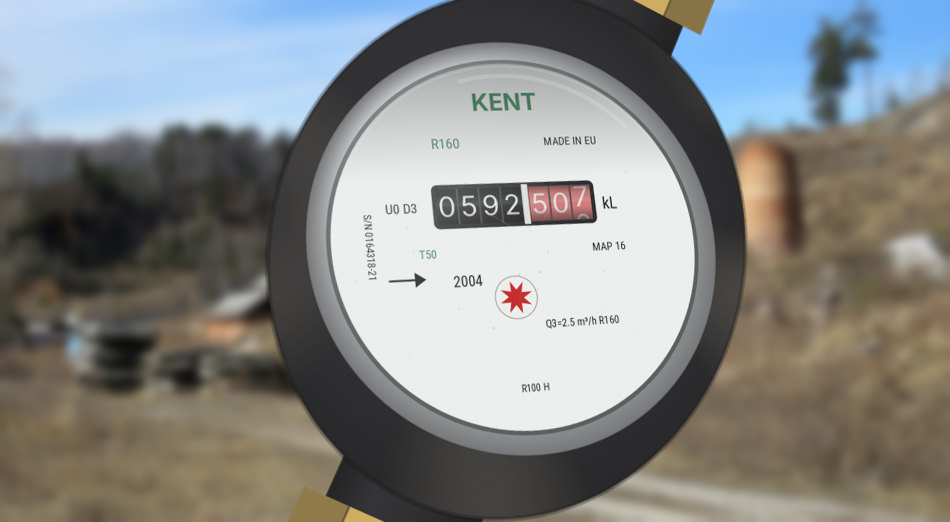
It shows value=592.507 unit=kL
